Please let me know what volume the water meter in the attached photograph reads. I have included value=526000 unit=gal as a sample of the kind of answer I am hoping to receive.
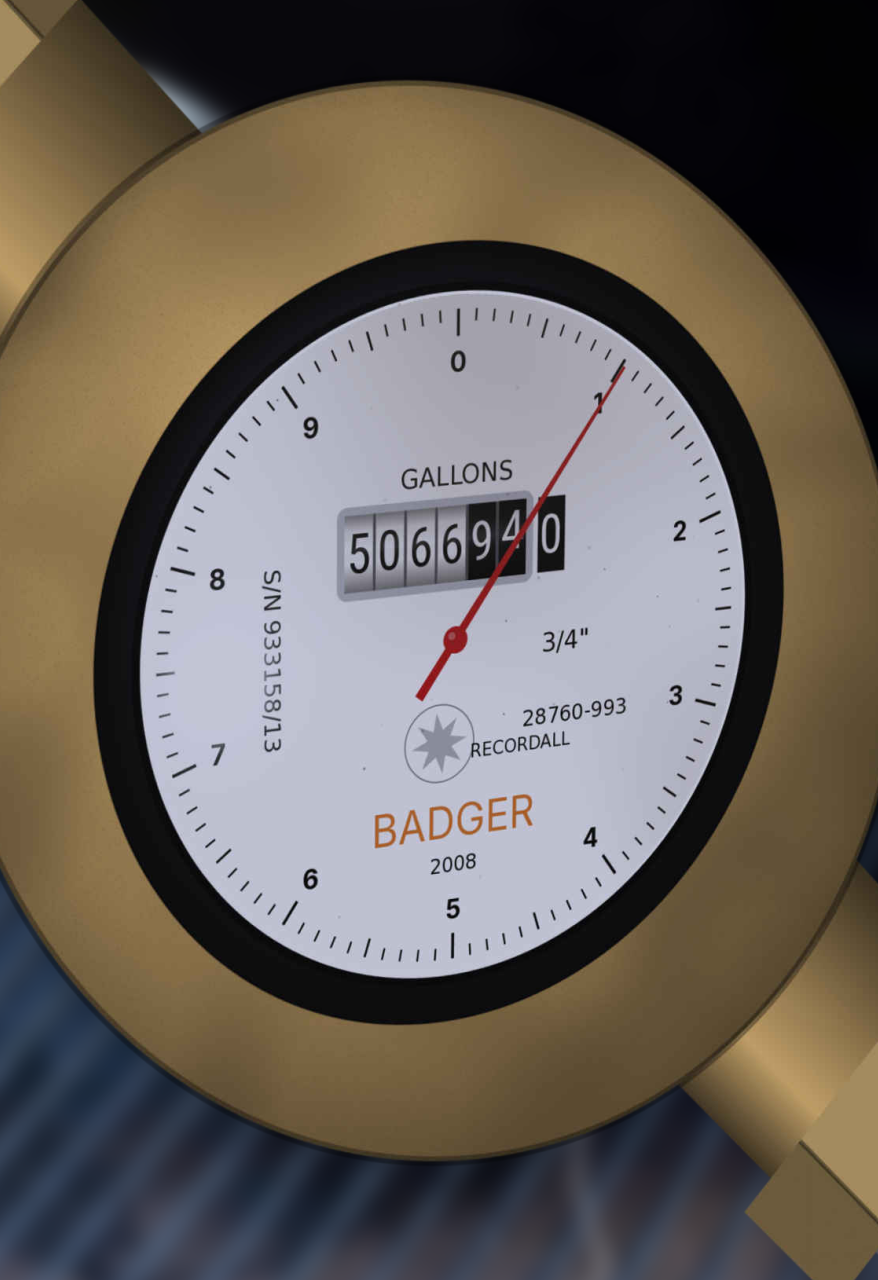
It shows value=5066941.0 unit=gal
